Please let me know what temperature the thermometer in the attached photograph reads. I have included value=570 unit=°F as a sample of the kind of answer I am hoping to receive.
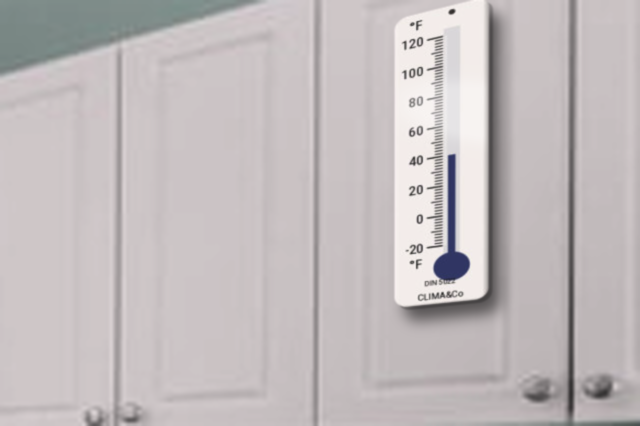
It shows value=40 unit=°F
